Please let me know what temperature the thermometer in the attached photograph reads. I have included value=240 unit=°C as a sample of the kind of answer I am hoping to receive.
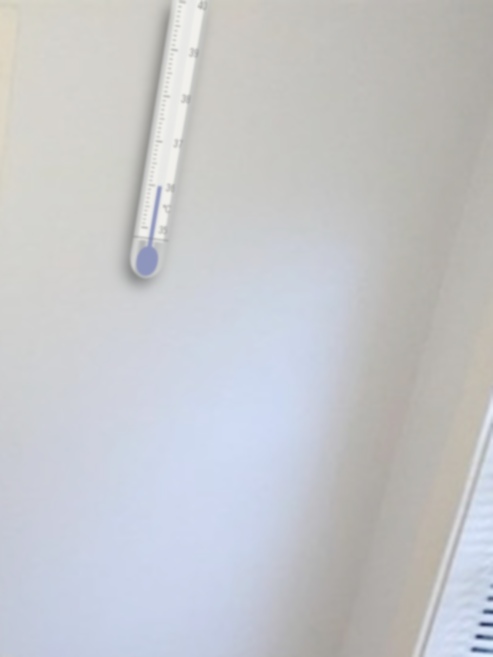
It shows value=36 unit=°C
